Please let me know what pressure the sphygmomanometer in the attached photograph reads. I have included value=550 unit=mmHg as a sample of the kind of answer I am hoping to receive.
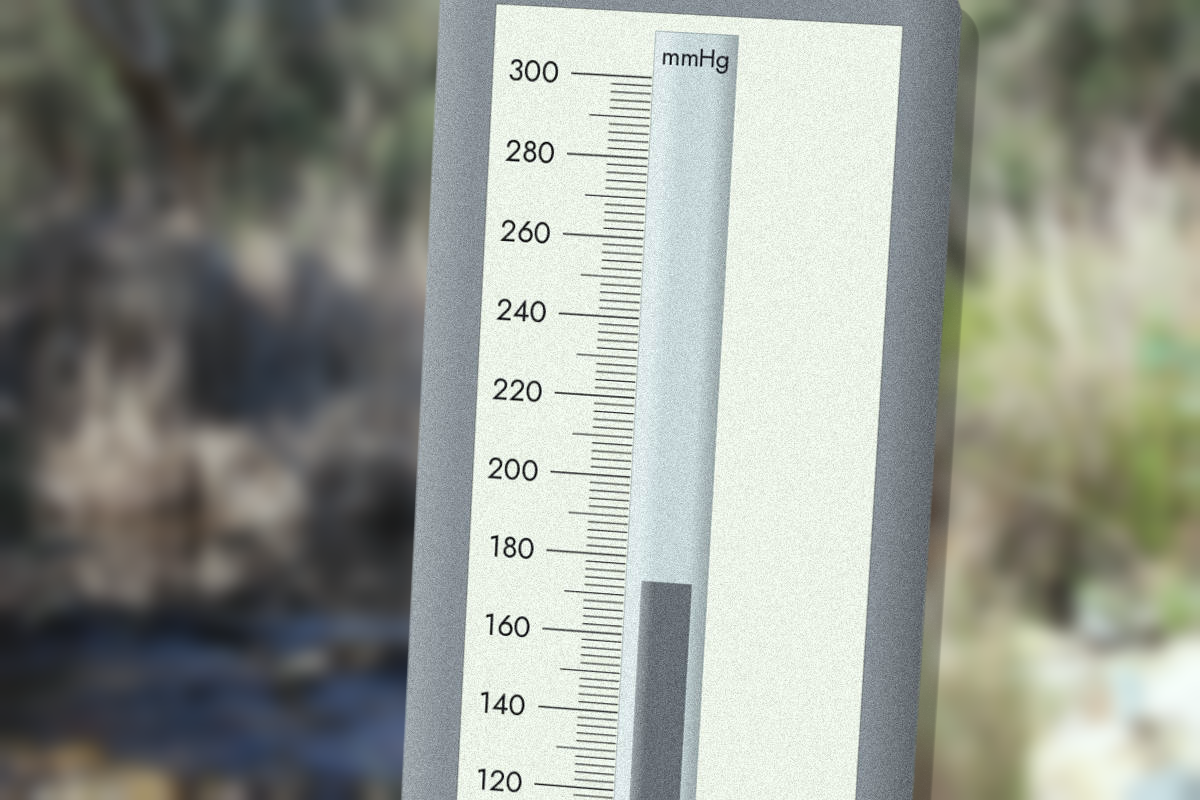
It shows value=174 unit=mmHg
